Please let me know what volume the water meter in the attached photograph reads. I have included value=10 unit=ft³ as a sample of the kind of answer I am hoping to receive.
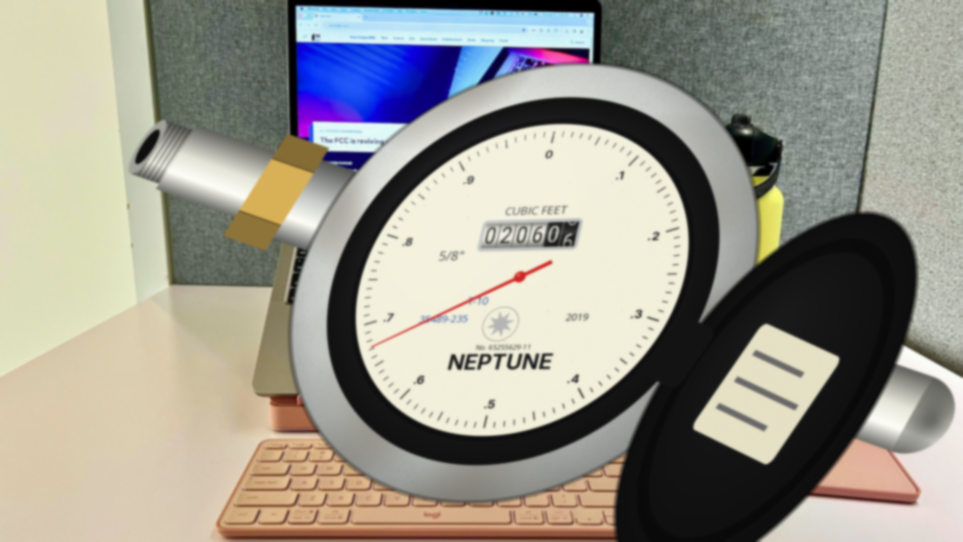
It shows value=20605.67 unit=ft³
